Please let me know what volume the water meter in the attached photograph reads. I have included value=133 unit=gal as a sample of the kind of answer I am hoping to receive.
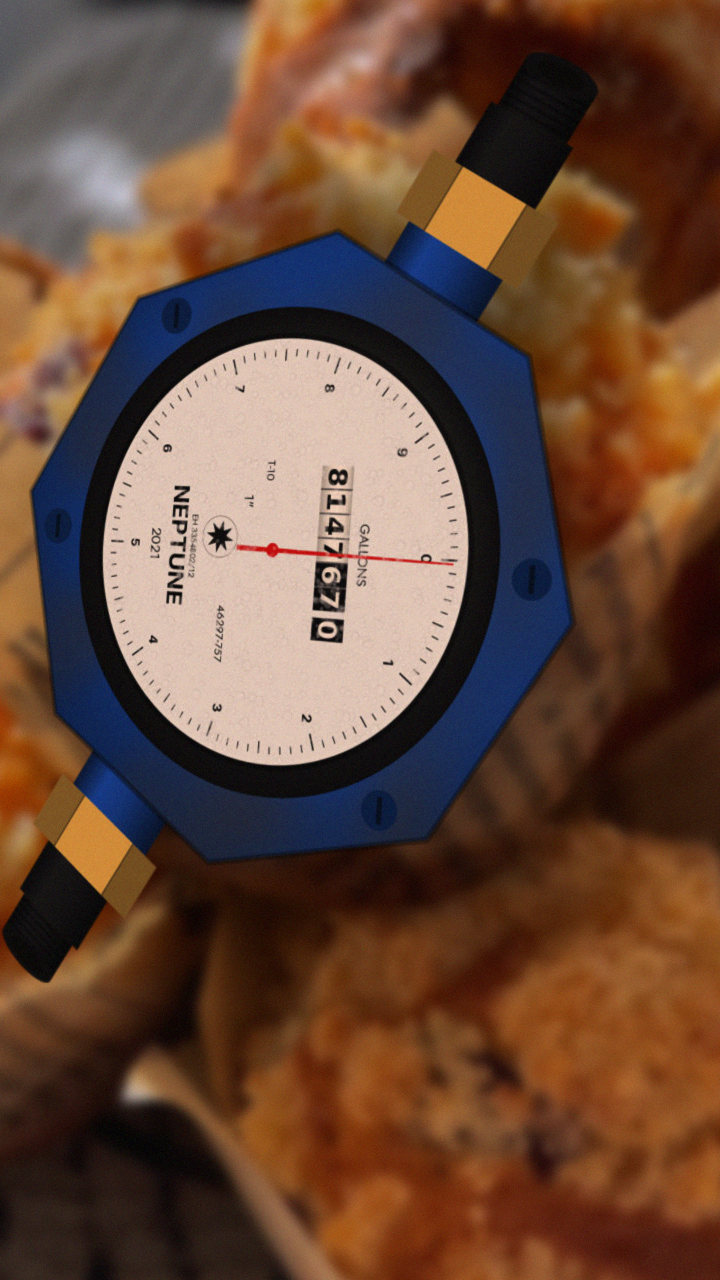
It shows value=8147670.0 unit=gal
